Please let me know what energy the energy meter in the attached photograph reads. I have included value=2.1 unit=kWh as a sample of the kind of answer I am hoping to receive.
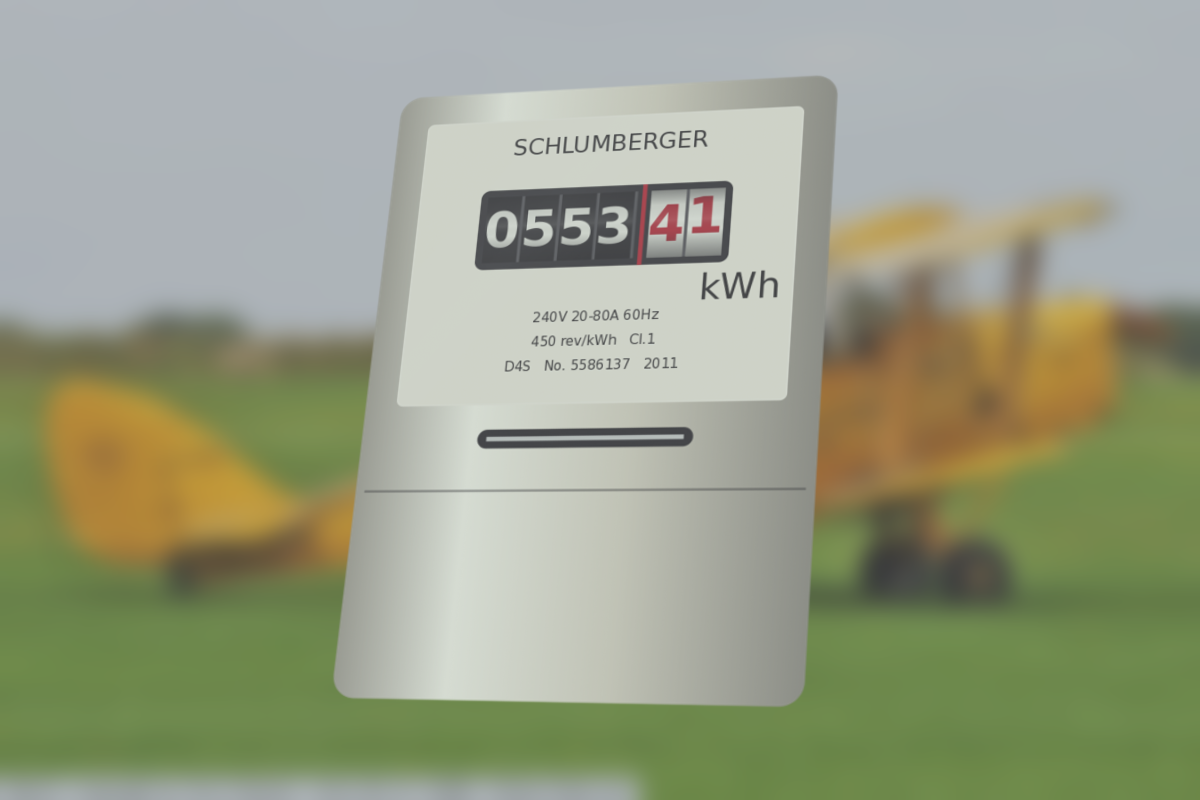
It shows value=553.41 unit=kWh
